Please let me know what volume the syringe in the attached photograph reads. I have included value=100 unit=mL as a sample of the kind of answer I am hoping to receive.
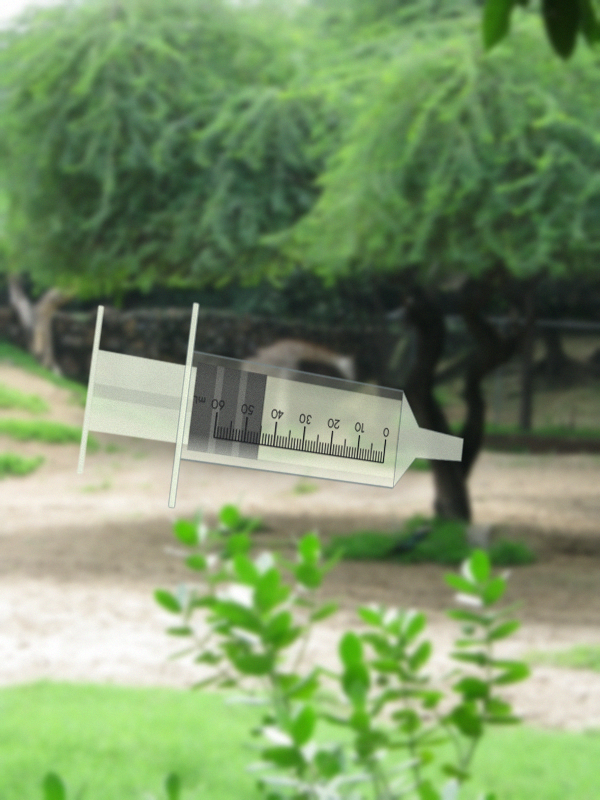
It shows value=45 unit=mL
